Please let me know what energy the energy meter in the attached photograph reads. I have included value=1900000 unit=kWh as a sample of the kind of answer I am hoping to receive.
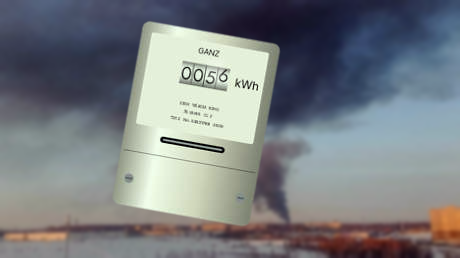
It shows value=56 unit=kWh
